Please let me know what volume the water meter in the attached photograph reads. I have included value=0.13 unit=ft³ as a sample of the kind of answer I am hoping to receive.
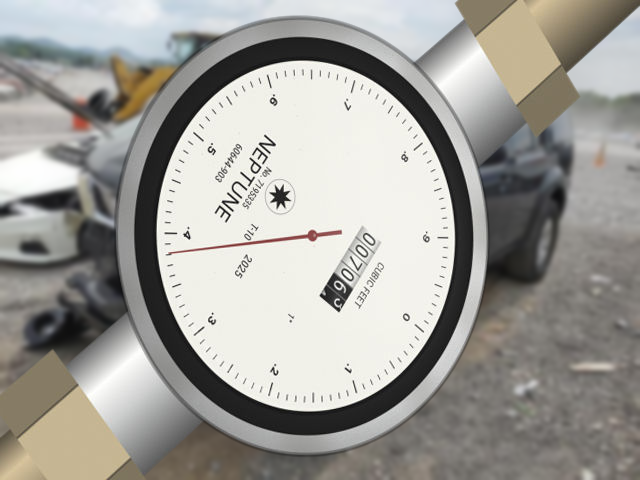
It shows value=7063.38 unit=ft³
